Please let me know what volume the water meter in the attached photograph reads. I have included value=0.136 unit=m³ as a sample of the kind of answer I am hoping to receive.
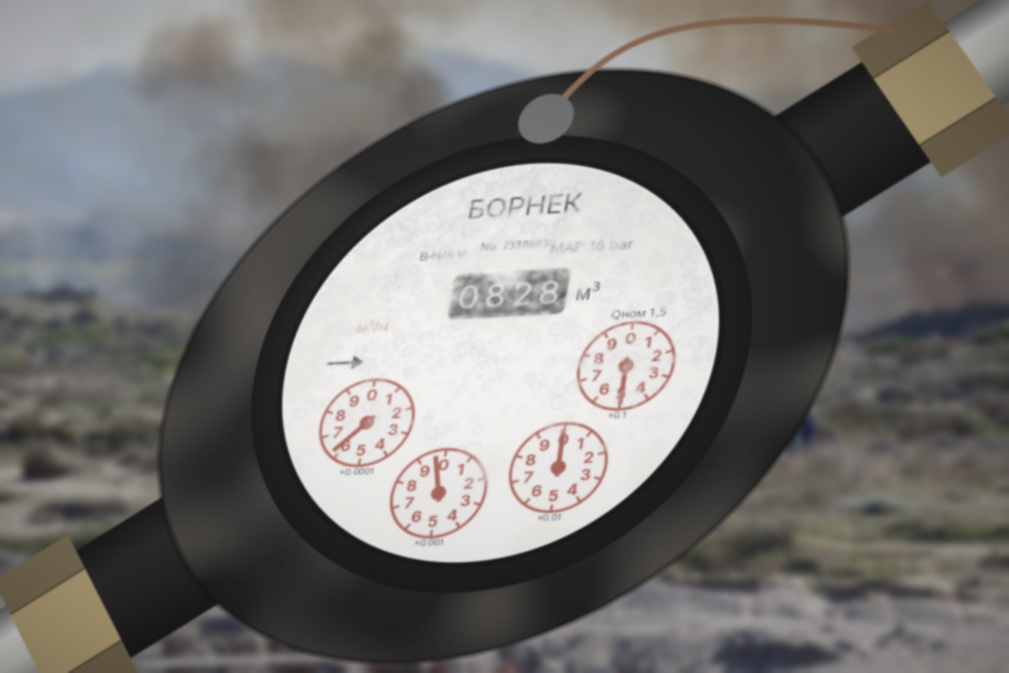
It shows value=828.4996 unit=m³
